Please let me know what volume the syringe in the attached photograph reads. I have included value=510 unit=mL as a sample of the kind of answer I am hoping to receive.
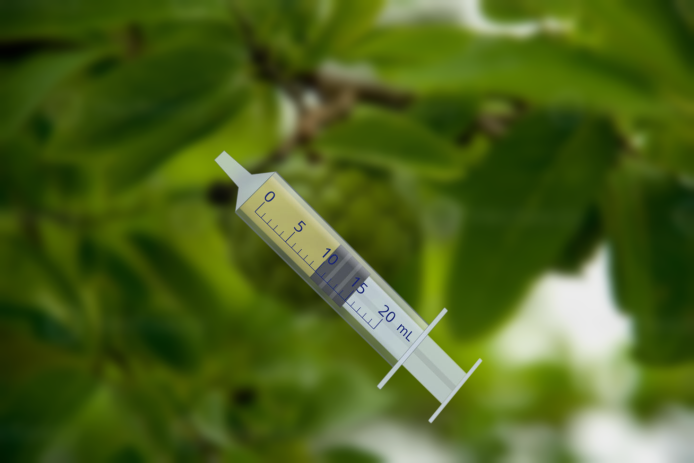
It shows value=10 unit=mL
